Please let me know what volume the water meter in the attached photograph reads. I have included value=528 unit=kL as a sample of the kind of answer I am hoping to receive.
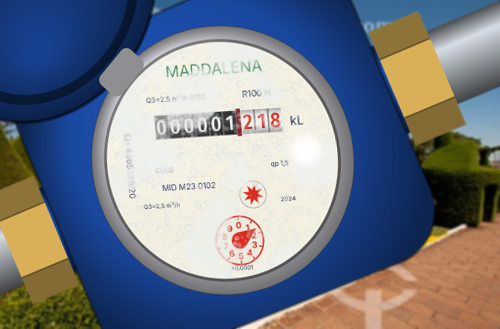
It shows value=1.2181 unit=kL
